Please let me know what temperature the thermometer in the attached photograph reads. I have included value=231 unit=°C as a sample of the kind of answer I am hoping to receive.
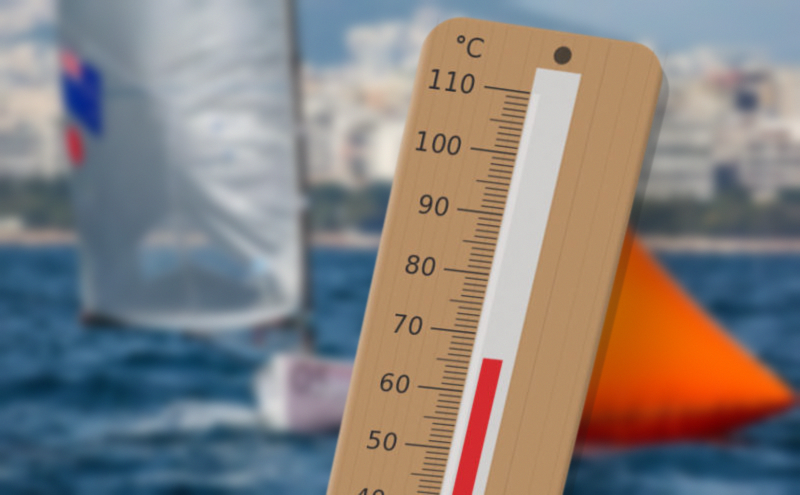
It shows value=66 unit=°C
